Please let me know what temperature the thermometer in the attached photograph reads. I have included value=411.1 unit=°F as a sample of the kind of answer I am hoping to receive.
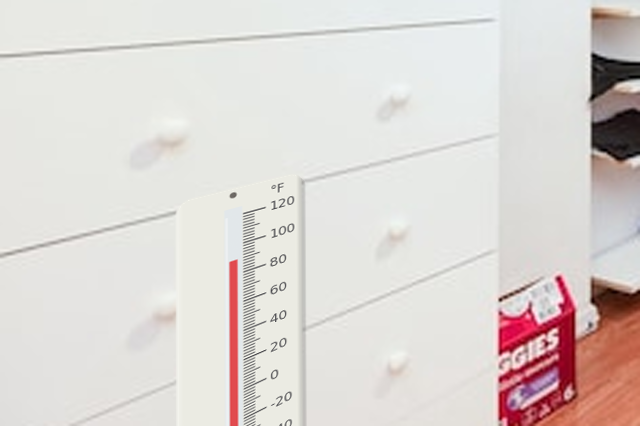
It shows value=90 unit=°F
